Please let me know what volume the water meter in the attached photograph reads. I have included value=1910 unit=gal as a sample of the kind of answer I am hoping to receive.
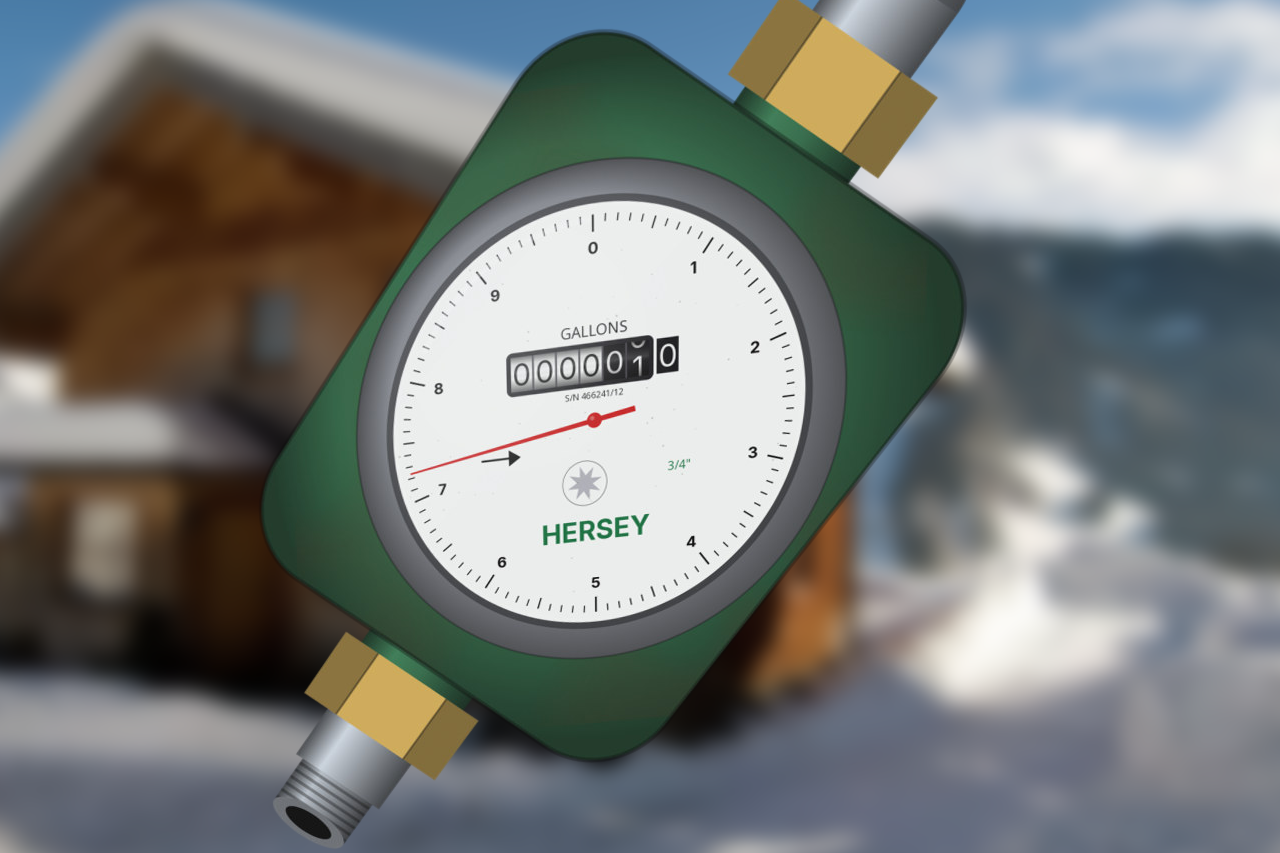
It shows value=7.2 unit=gal
